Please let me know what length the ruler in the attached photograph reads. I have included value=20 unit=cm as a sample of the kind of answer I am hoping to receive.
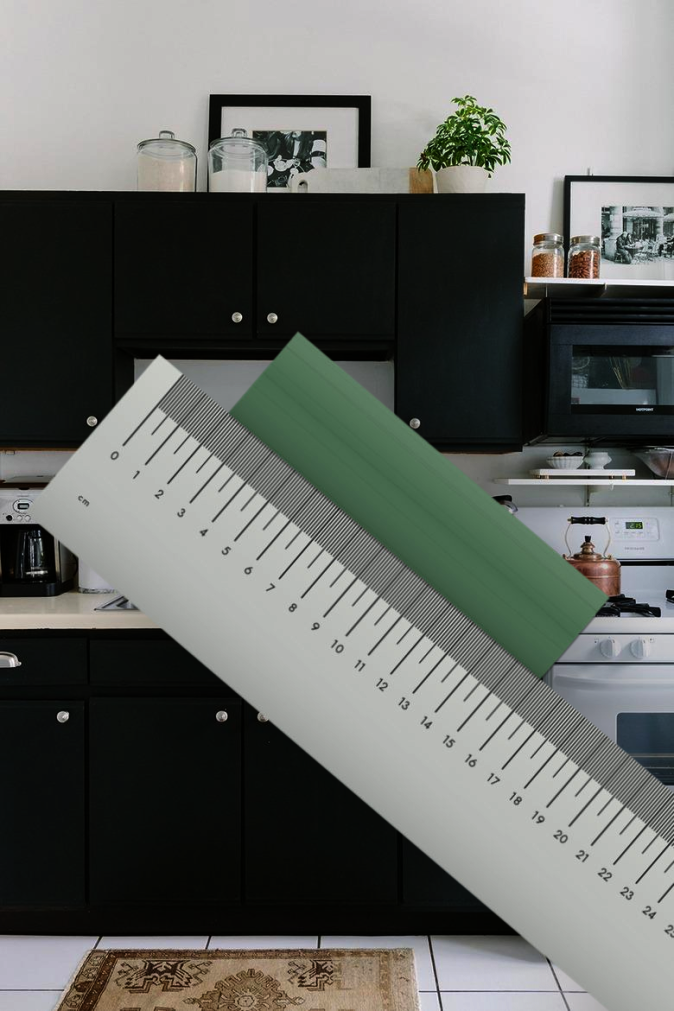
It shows value=14 unit=cm
